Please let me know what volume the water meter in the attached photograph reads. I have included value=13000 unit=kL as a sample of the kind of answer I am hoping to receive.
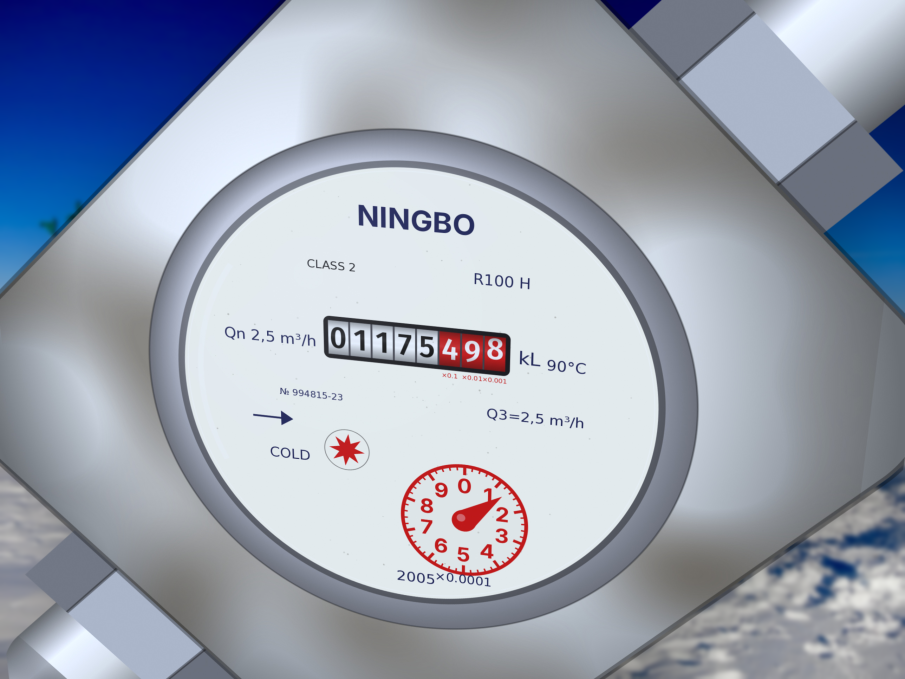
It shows value=1175.4981 unit=kL
